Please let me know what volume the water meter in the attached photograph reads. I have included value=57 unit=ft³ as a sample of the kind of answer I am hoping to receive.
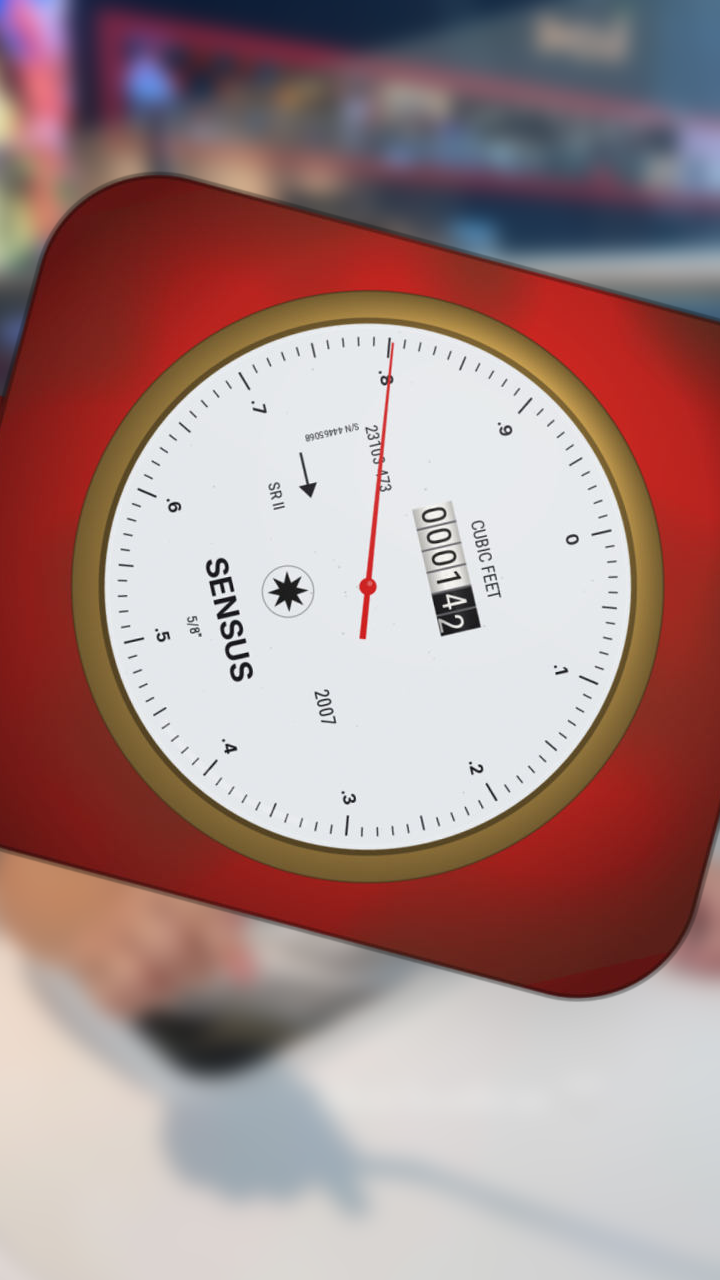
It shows value=141.80 unit=ft³
